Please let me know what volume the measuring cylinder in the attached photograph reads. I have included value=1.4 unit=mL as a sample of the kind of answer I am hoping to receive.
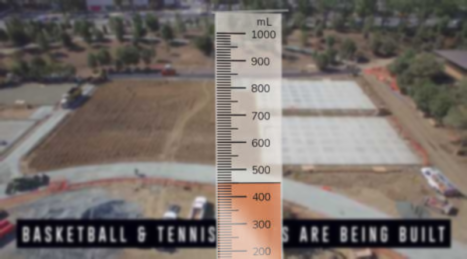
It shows value=450 unit=mL
